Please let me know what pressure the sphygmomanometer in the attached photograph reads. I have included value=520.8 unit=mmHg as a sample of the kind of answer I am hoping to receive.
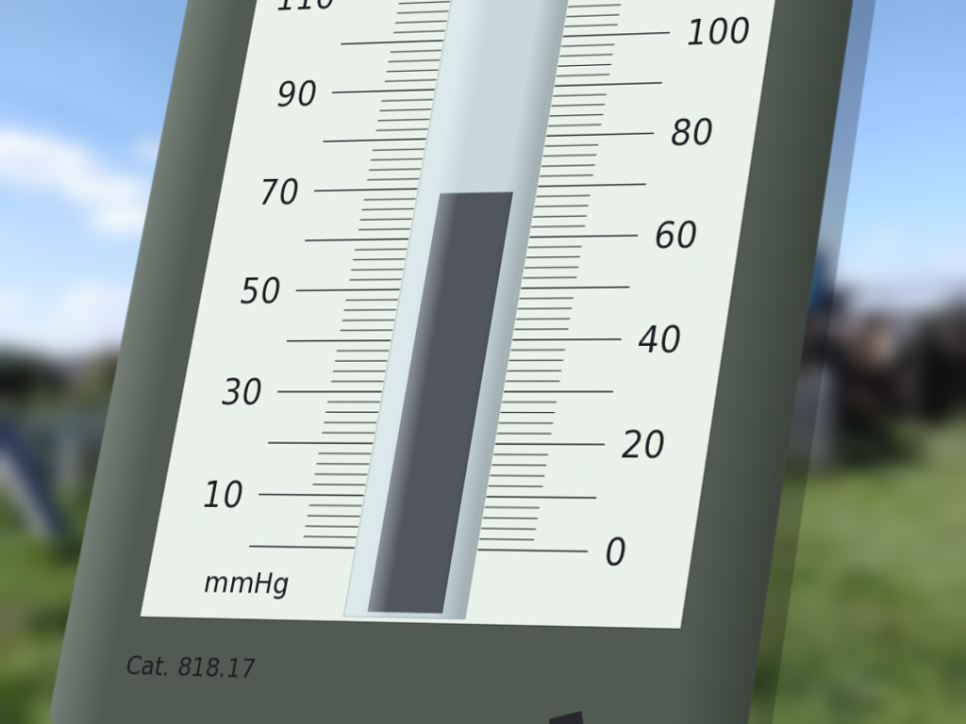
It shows value=69 unit=mmHg
